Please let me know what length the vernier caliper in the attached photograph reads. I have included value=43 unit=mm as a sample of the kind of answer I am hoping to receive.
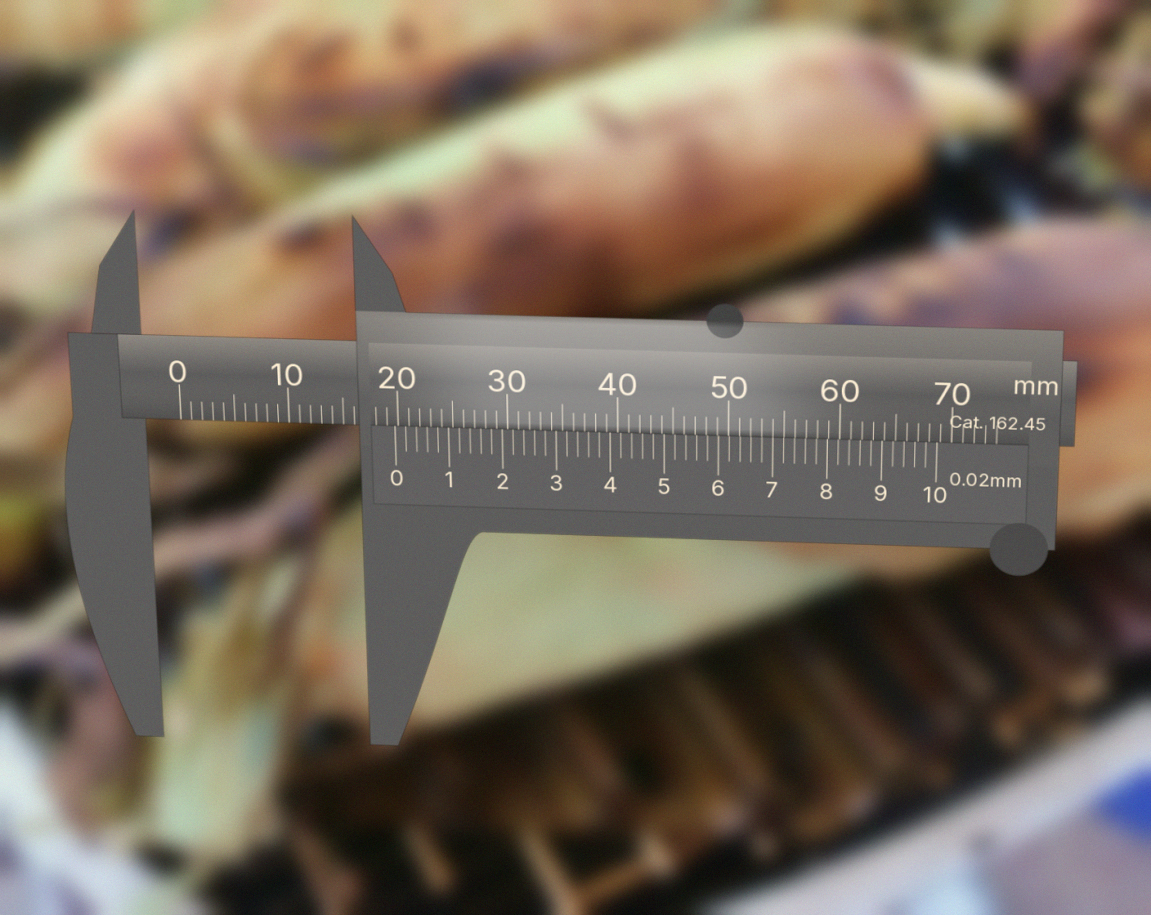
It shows value=19.7 unit=mm
